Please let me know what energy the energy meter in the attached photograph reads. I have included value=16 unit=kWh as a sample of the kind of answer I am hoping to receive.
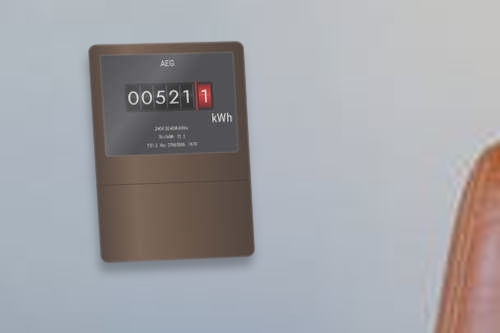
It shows value=521.1 unit=kWh
